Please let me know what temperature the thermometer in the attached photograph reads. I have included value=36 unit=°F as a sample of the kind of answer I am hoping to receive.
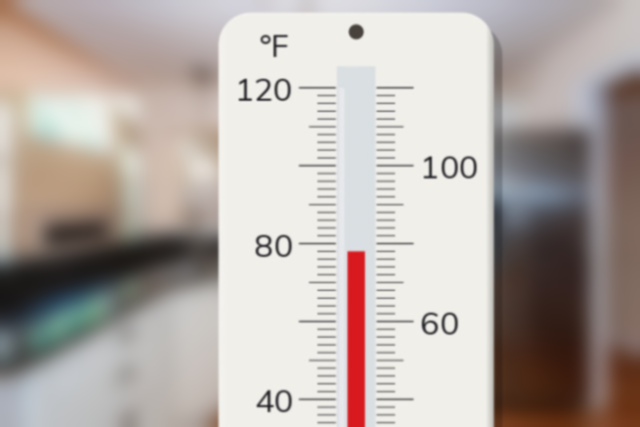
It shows value=78 unit=°F
